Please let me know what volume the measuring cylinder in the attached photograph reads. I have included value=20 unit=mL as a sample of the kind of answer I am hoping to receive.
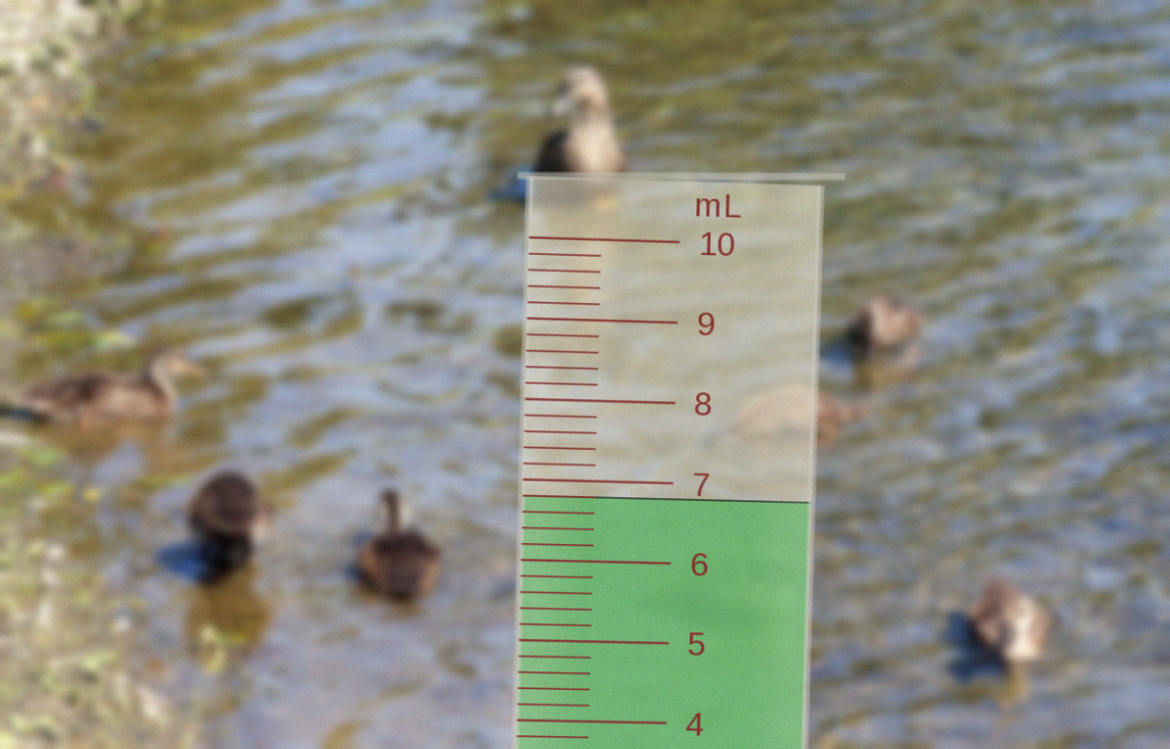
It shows value=6.8 unit=mL
